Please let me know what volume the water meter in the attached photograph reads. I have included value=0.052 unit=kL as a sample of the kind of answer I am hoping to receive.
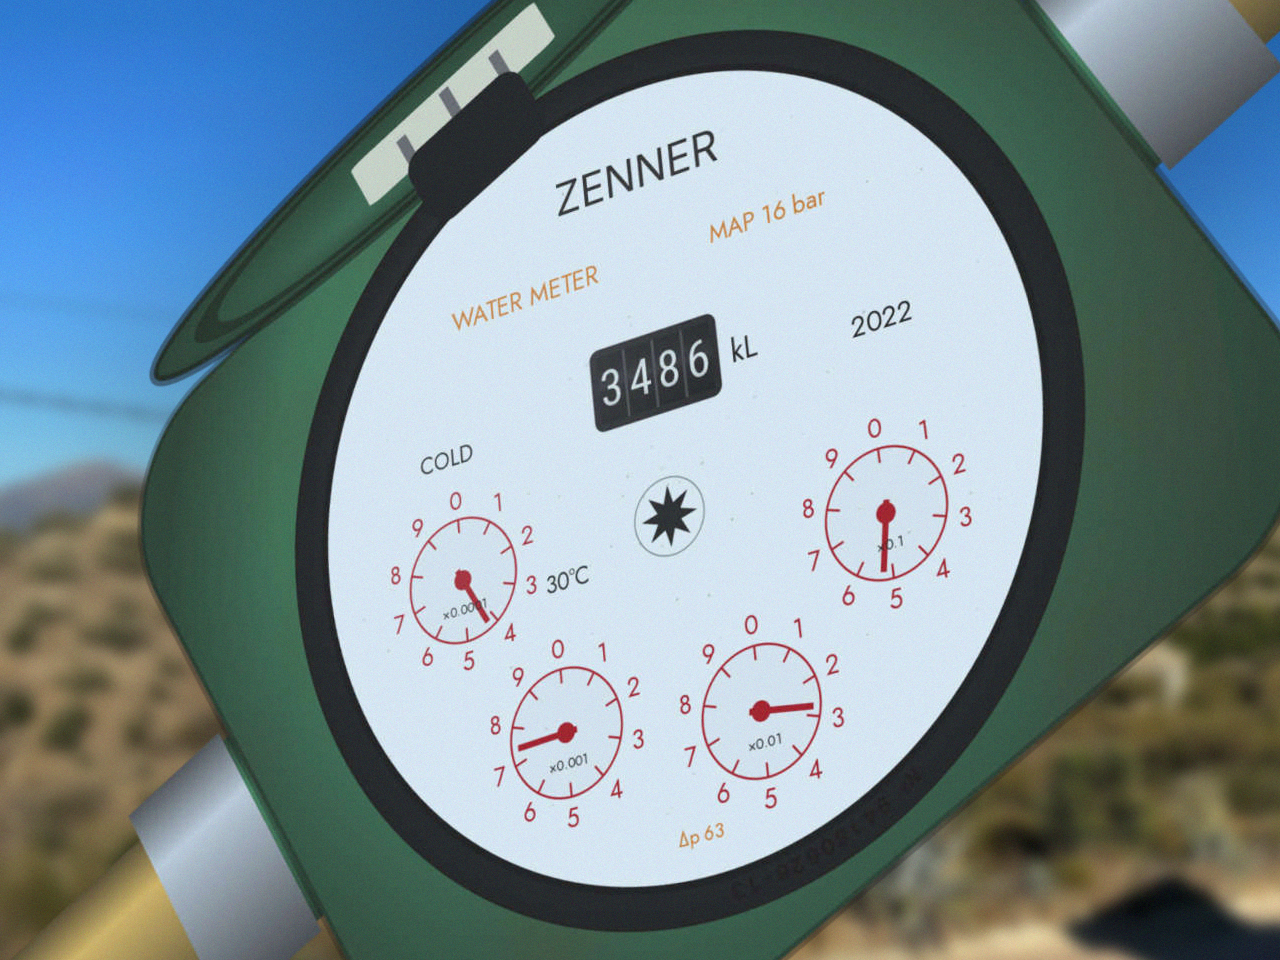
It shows value=3486.5274 unit=kL
